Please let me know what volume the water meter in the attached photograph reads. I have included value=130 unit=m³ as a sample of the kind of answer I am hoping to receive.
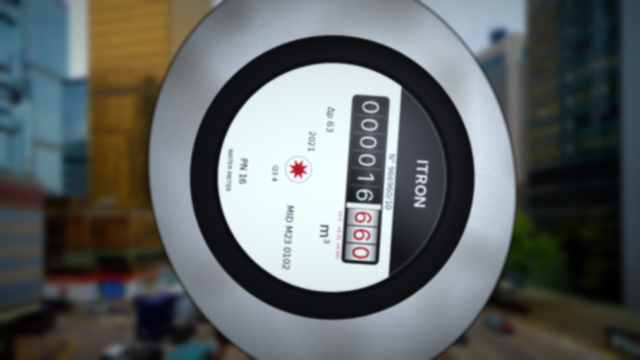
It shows value=16.660 unit=m³
